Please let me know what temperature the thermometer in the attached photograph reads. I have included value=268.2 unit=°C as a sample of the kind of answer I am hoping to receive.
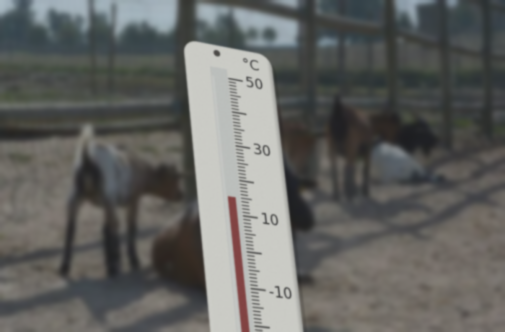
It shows value=15 unit=°C
